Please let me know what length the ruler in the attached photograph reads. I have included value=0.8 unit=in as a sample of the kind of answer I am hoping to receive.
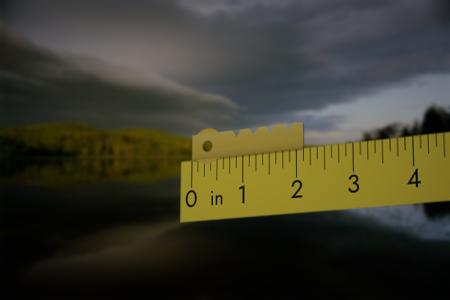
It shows value=2.125 unit=in
